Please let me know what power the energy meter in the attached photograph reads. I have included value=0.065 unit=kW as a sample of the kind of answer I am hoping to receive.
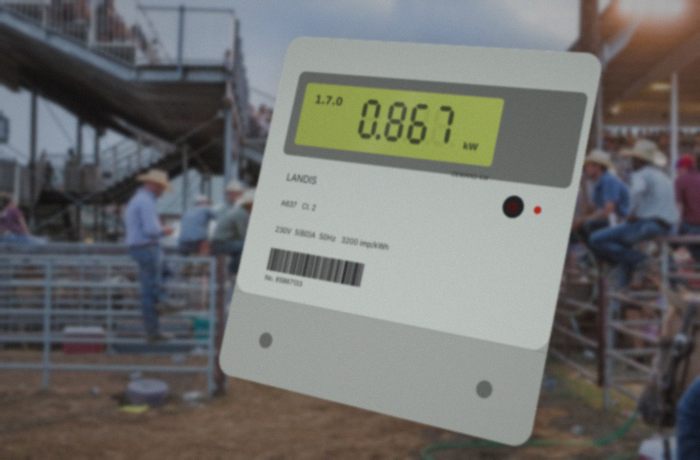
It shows value=0.867 unit=kW
